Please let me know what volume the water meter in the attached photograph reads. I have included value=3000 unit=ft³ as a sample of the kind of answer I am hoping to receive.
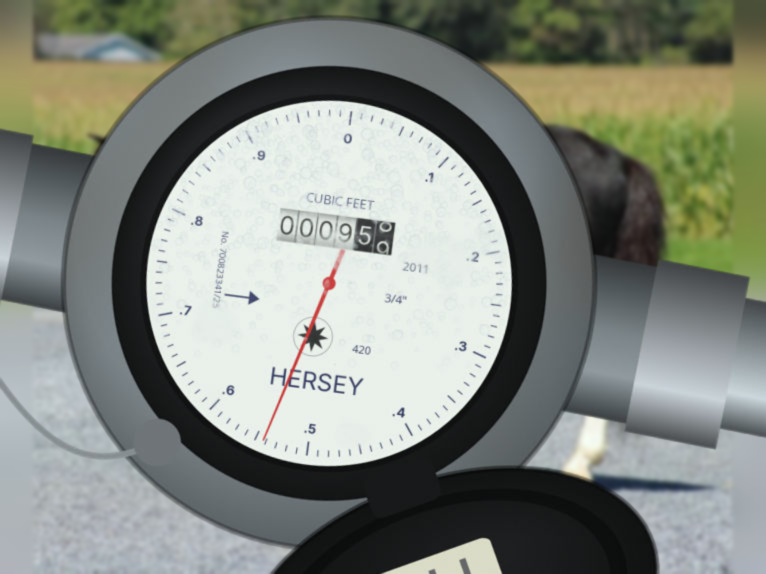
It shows value=958.54 unit=ft³
